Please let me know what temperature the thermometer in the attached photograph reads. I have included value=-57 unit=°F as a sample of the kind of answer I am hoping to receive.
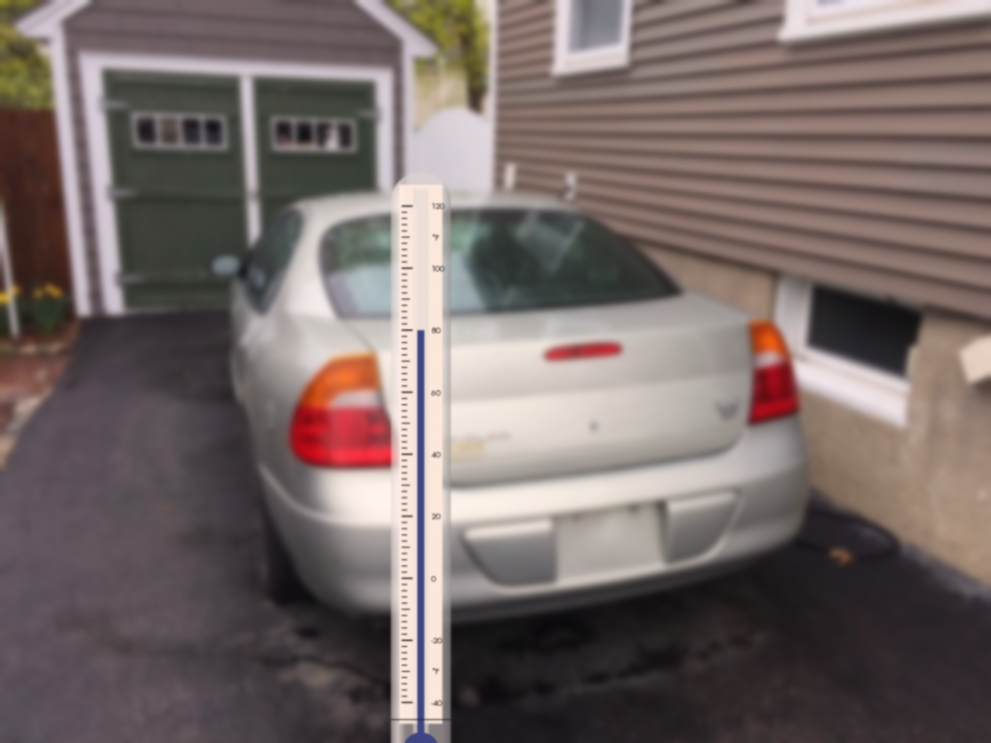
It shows value=80 unit=°F
